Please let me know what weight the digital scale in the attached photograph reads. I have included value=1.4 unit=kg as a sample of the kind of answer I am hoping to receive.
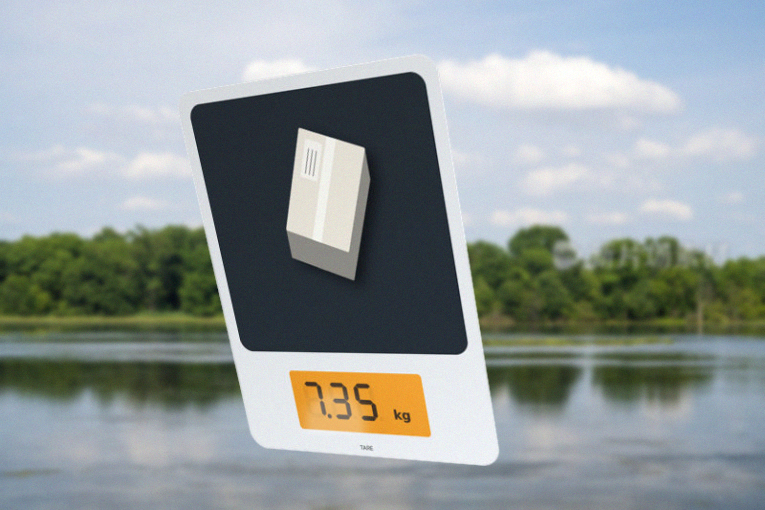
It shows value=7.35 unit=kg
